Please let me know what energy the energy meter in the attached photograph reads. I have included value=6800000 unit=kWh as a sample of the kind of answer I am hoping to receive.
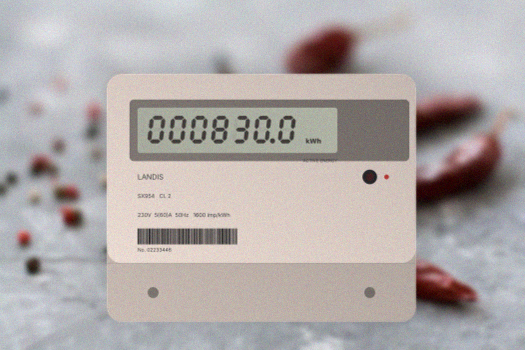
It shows value=830.0 unit=kWh
